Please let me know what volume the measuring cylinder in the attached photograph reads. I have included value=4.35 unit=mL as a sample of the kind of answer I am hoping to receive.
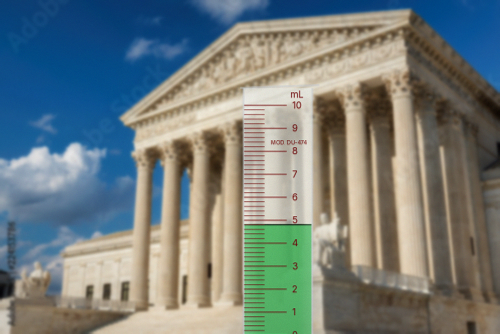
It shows value=4.8 unit=mL
